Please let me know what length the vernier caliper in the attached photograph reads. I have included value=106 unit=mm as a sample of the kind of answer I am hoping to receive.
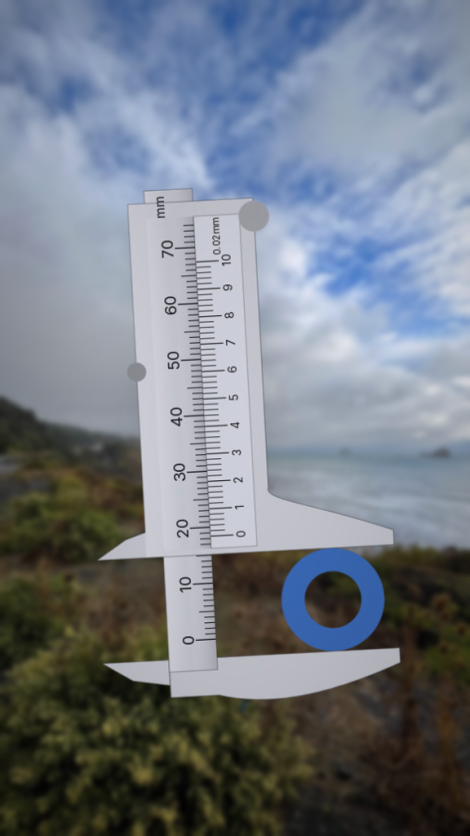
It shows value=18.4 unit=mm
